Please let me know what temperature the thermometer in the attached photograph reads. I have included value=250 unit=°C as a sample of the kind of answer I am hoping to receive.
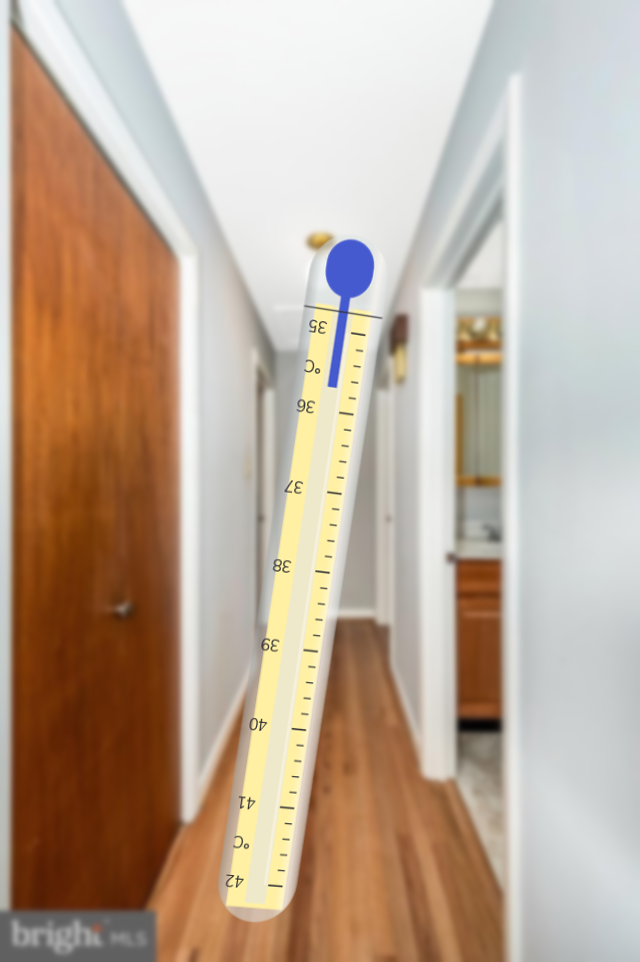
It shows value=35.7 unit=°C
